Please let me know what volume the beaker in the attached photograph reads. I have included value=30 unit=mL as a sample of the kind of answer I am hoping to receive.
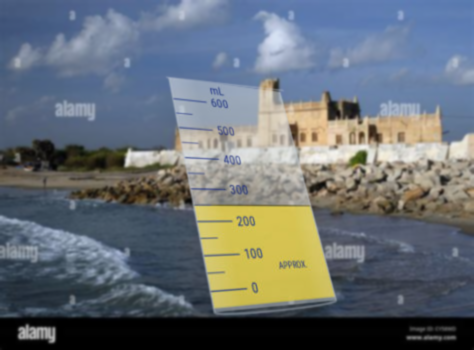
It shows value=250 unit=mL
